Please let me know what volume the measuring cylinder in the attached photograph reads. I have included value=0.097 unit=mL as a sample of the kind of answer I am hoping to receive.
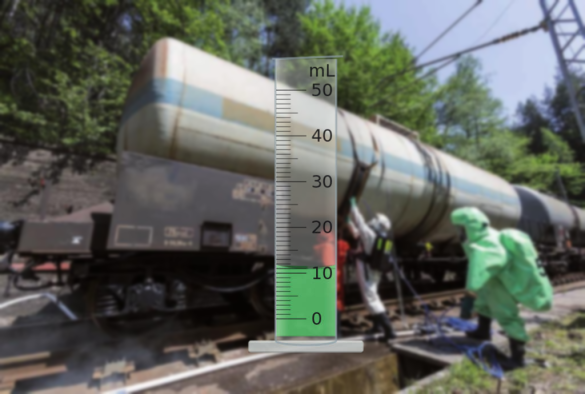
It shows value=11 unit=mL
